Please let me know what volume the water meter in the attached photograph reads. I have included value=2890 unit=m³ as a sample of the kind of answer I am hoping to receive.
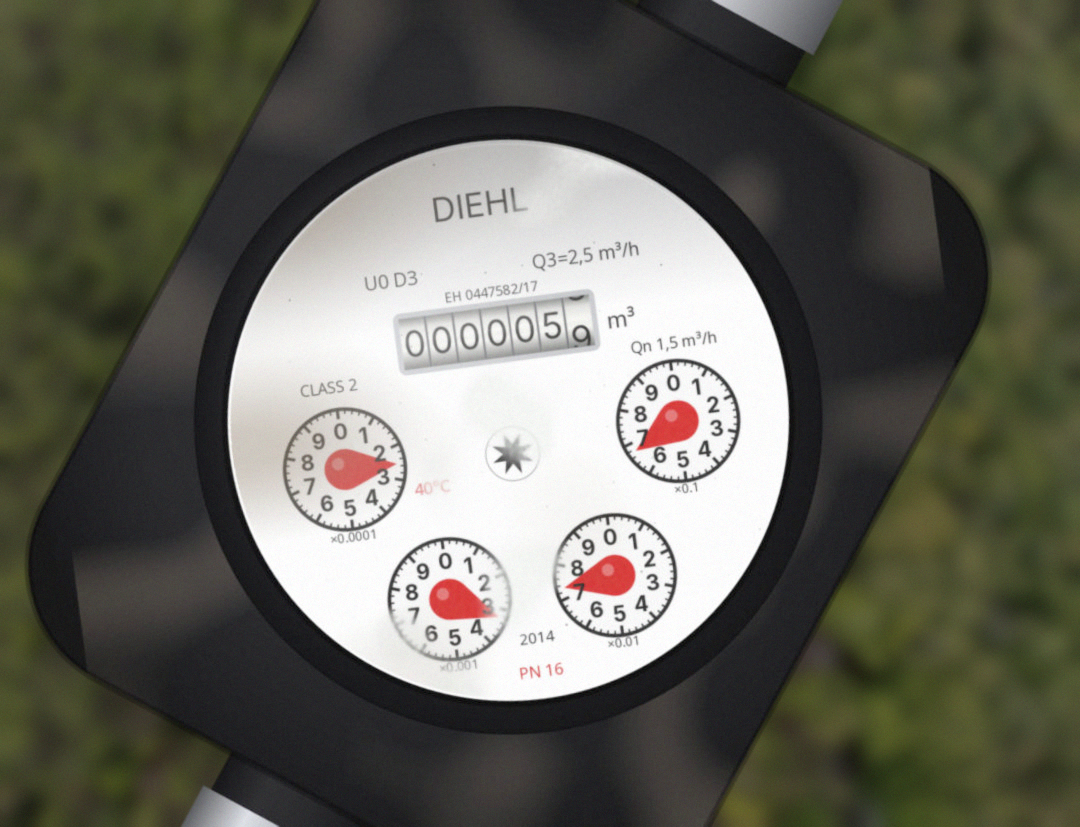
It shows value=58.6732 unit=m³
